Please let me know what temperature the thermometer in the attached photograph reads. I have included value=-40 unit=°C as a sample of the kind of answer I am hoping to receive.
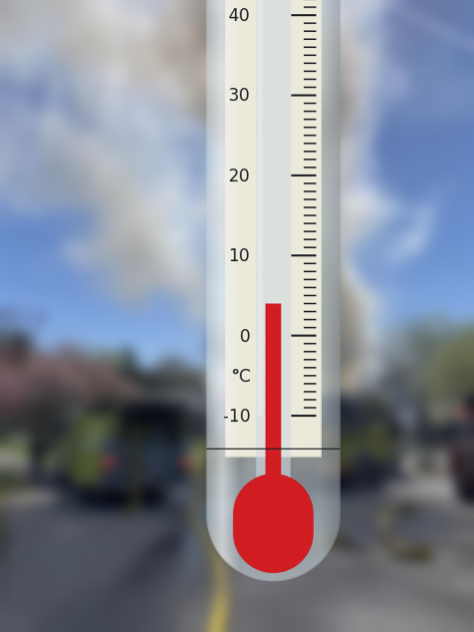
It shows value=4 unit=°C
